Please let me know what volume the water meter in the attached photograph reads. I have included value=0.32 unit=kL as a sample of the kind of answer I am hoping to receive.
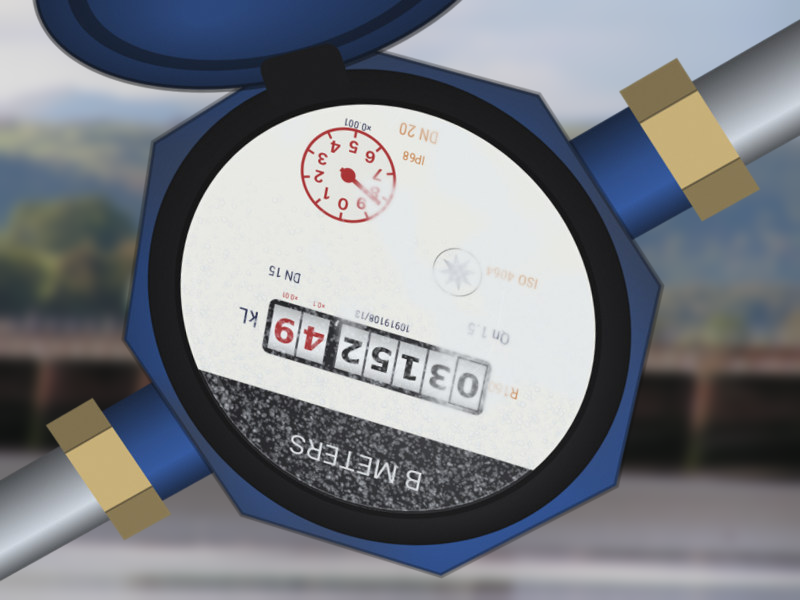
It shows value=3152.498 unit=kL
